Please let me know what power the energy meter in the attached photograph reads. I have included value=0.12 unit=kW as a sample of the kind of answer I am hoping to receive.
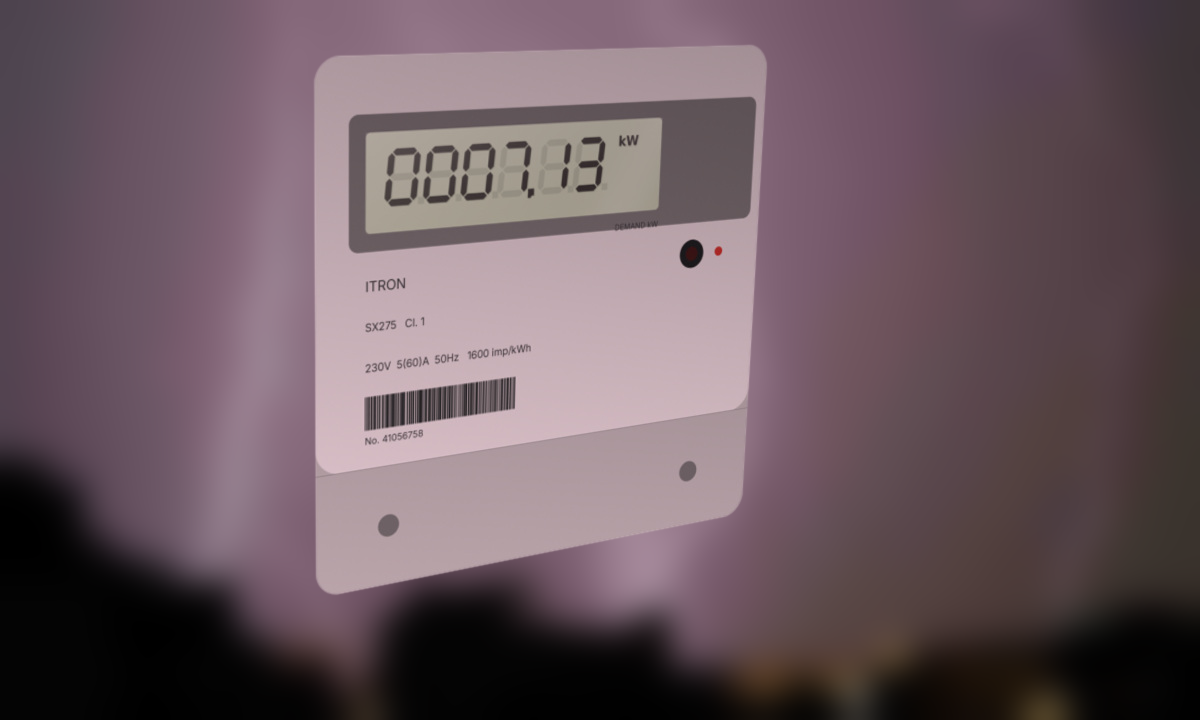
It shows value=7.13 unit=kW
